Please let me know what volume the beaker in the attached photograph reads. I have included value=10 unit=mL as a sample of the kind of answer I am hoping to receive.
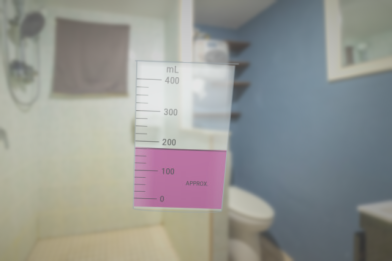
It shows value=175 unit=mL
